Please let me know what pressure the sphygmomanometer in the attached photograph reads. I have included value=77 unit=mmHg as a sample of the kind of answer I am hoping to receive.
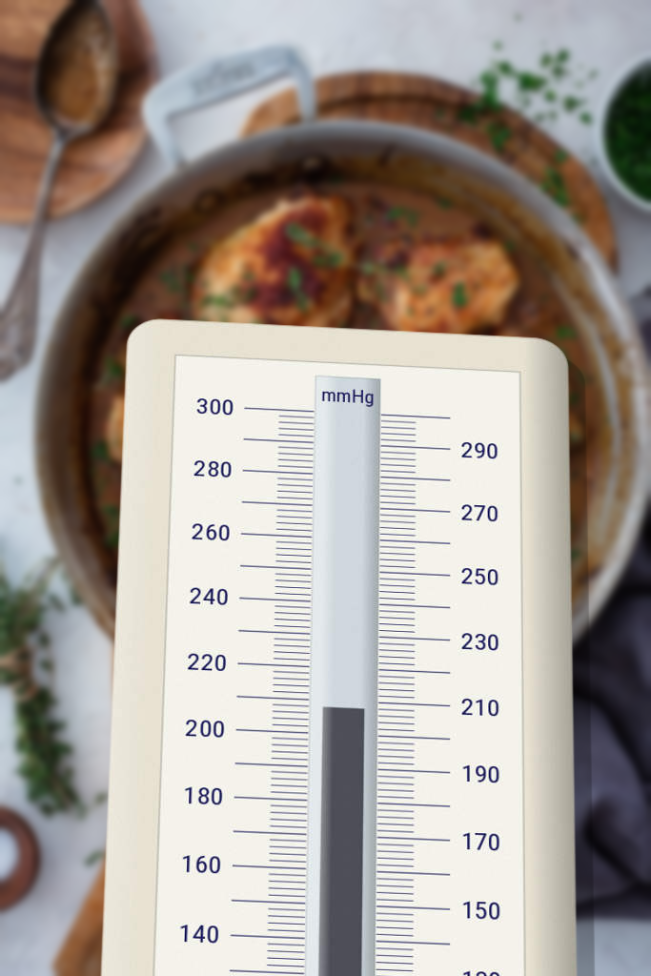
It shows value=208 unit=mmHg
